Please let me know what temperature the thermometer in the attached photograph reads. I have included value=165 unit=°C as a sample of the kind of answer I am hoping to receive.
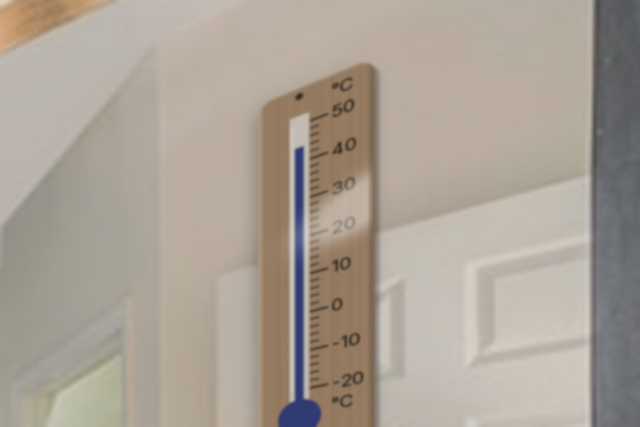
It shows value=44 unit=°C
